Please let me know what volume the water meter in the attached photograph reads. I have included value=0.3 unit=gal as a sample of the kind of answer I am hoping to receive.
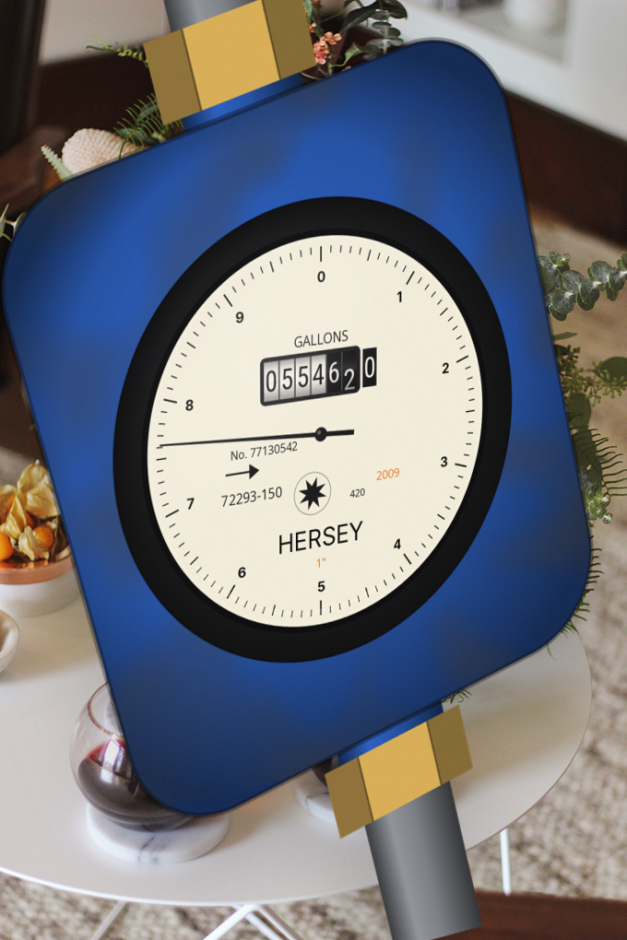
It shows value=554617.6 unit=gal
